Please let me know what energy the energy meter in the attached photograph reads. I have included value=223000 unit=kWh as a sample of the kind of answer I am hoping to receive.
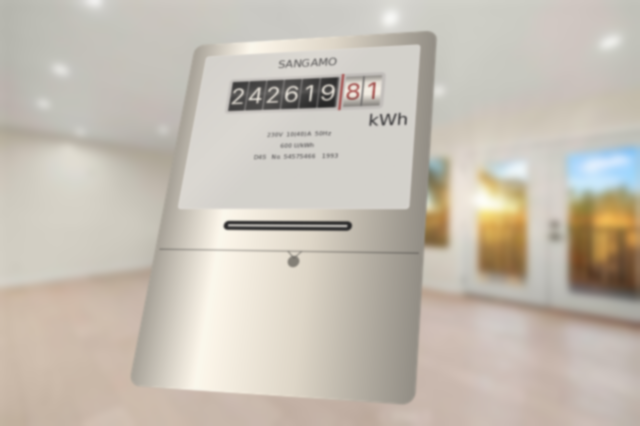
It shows value=242619.81 unit=kWh
